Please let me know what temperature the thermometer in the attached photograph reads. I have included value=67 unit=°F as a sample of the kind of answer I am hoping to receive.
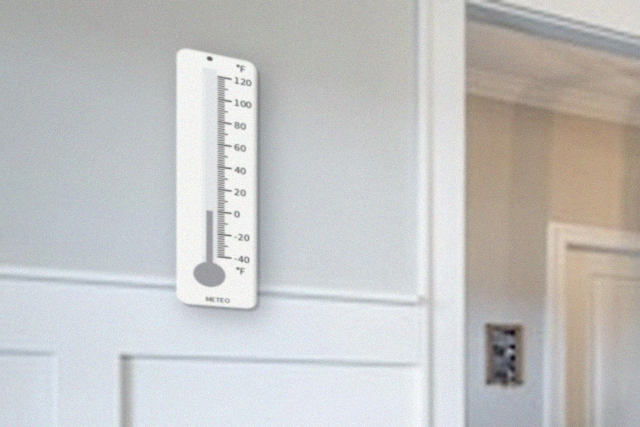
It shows value=0 unit=°F
